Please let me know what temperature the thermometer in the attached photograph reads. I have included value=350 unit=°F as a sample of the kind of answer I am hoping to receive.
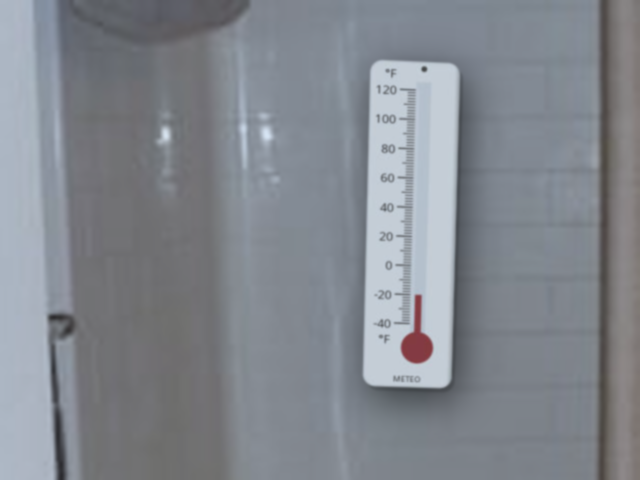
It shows value=-20 unit=°F
